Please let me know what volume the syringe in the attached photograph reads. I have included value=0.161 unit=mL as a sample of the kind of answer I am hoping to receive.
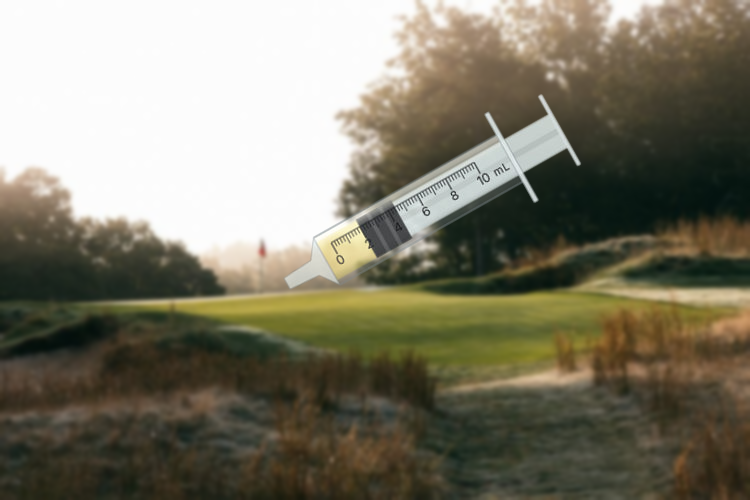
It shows value=2 unit=mL
